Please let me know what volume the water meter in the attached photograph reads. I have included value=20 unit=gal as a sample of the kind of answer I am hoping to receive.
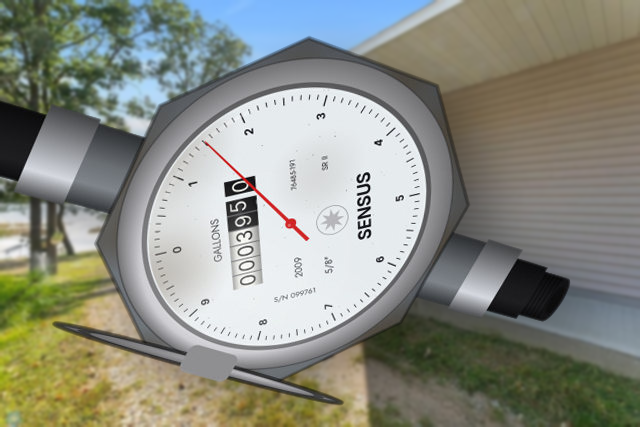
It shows value=3951.5 unit=gal
